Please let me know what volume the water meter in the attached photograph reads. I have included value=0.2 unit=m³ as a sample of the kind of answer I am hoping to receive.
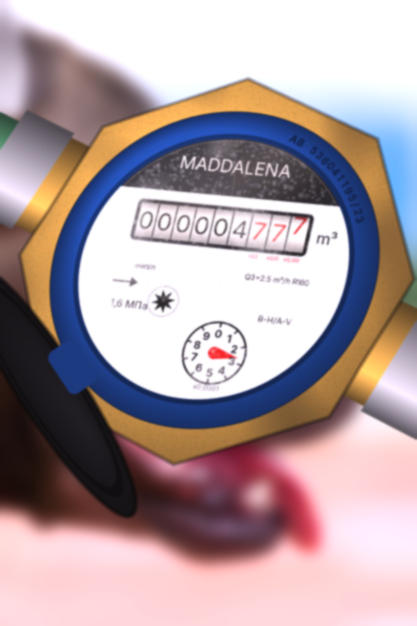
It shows value=4.7772 unit=m³
